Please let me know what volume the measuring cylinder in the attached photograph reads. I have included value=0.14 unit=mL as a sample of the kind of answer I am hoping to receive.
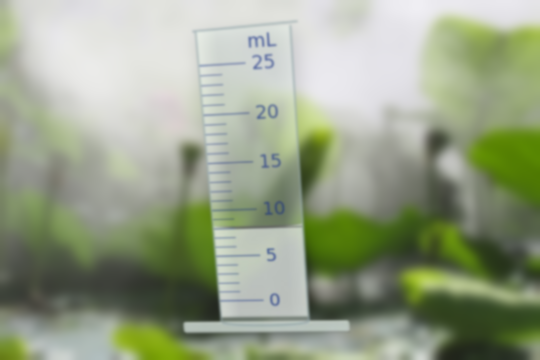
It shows value=8 unit=mL
